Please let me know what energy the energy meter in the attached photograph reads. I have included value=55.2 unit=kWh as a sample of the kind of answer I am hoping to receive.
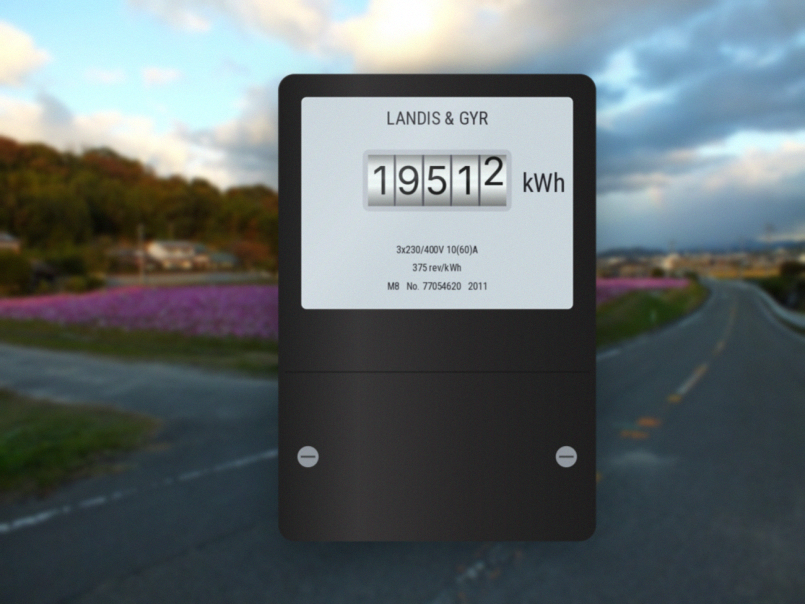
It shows value=19512 unit=kWh
